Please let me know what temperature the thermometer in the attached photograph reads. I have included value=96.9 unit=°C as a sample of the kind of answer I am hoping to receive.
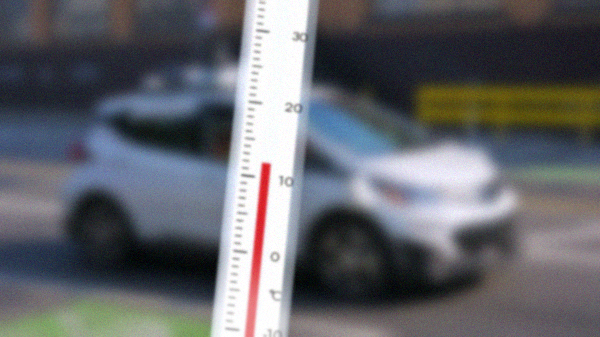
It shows value=12 unit=°C
